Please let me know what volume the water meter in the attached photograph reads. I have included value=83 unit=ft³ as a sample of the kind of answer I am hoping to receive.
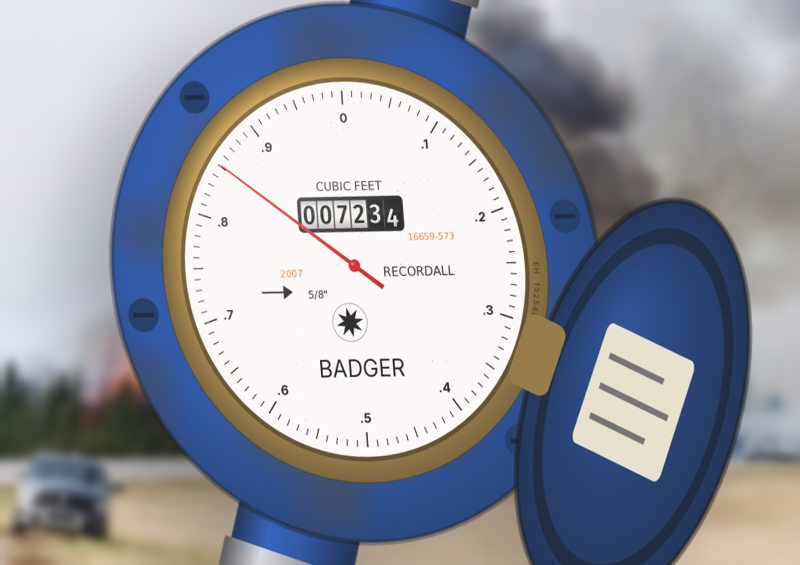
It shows value=7233.85 unit=ft³
